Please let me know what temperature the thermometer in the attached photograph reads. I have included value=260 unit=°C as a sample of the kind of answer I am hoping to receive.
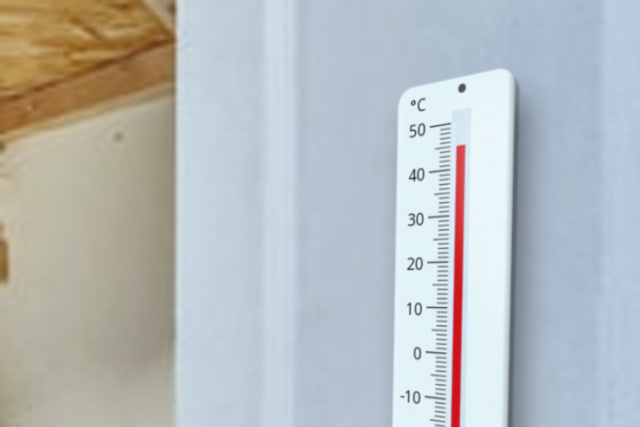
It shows value=45 unit=°C
